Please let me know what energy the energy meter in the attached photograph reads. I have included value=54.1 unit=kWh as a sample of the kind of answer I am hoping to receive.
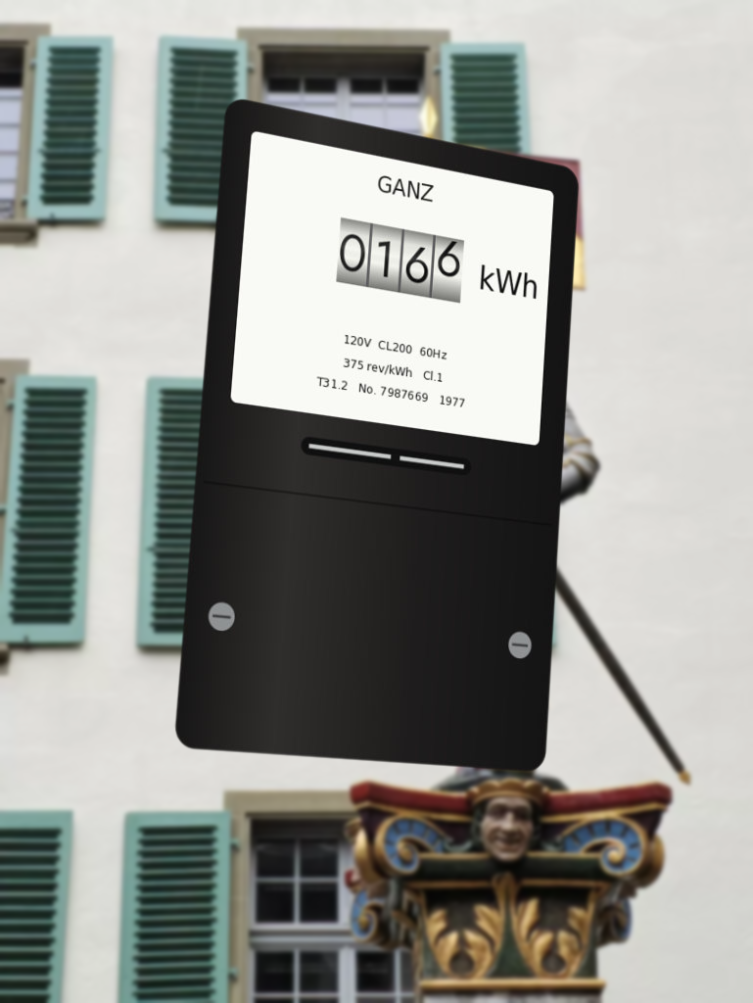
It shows value=166 unit=kWh
